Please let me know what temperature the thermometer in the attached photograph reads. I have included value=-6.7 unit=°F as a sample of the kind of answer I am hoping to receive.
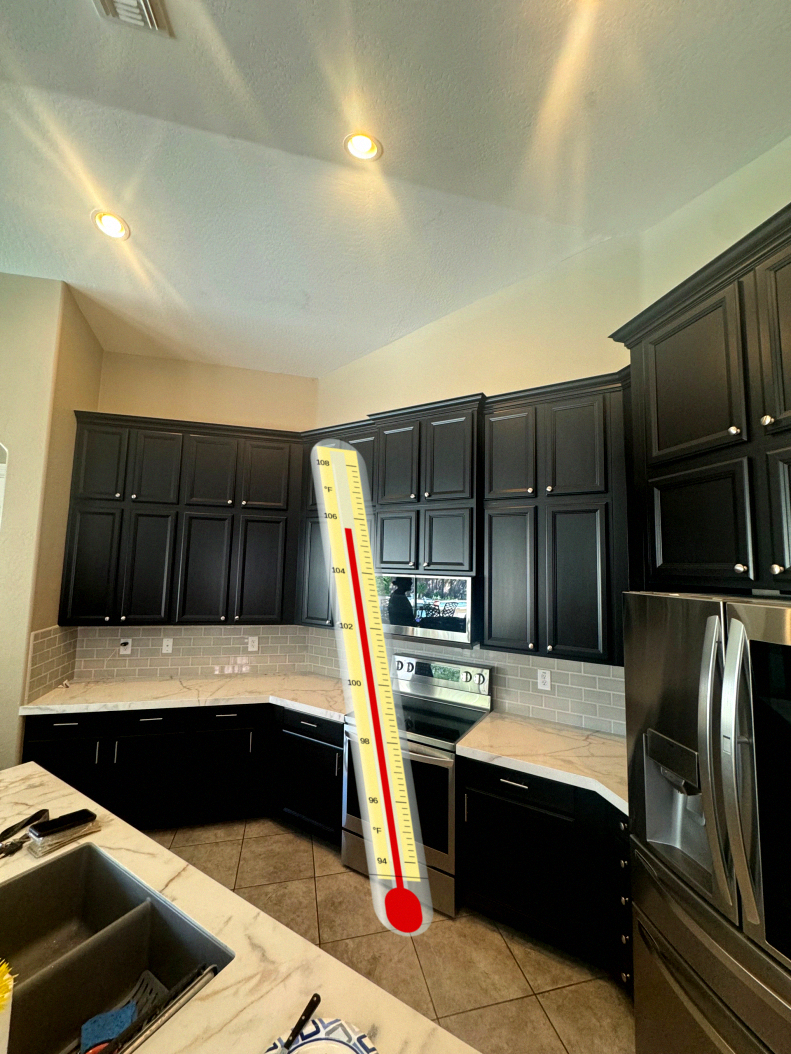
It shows value=105.6 unit=°F
